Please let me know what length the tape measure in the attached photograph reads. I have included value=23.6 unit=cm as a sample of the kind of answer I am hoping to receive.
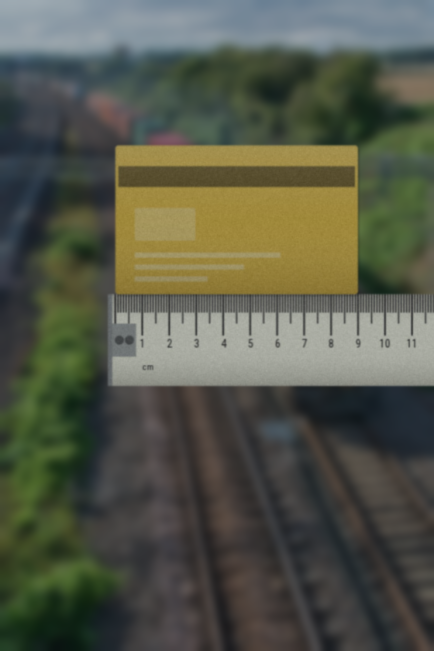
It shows value=9 unit=cm
